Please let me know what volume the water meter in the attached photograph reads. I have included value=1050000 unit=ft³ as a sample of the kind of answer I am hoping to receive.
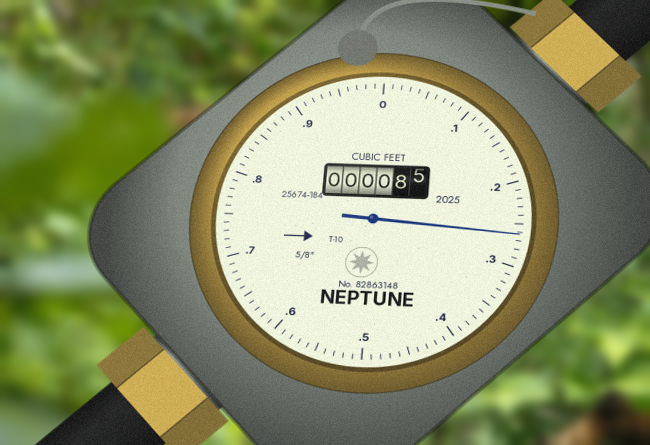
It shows value=85.26 unit=ft³
